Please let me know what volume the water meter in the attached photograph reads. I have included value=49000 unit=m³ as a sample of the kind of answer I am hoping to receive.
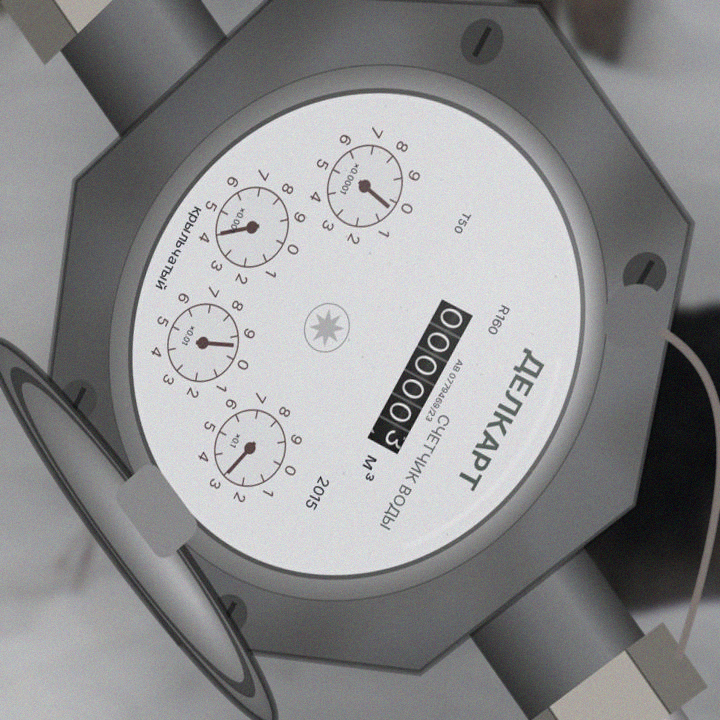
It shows value=3.2940 unit=m³
